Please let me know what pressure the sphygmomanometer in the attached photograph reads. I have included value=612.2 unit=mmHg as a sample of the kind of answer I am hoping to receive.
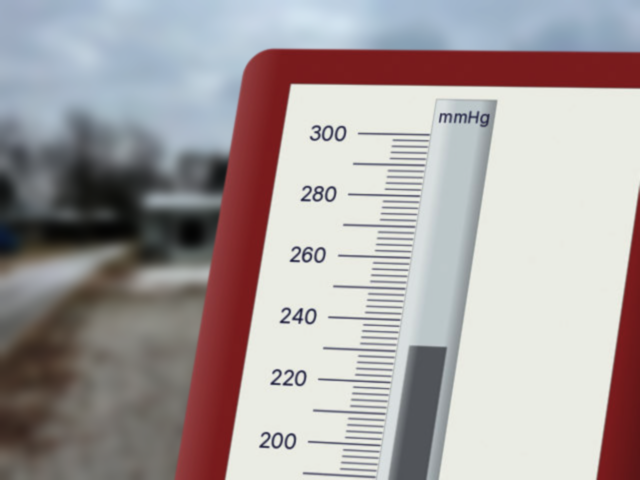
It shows value=232 unit=mmHg
